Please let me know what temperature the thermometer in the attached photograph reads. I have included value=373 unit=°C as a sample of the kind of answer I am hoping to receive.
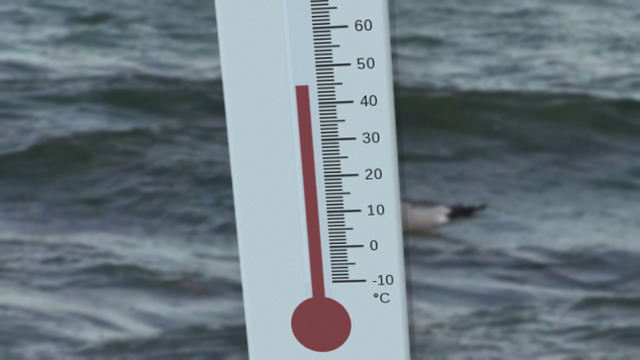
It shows value=45 unit=°C
